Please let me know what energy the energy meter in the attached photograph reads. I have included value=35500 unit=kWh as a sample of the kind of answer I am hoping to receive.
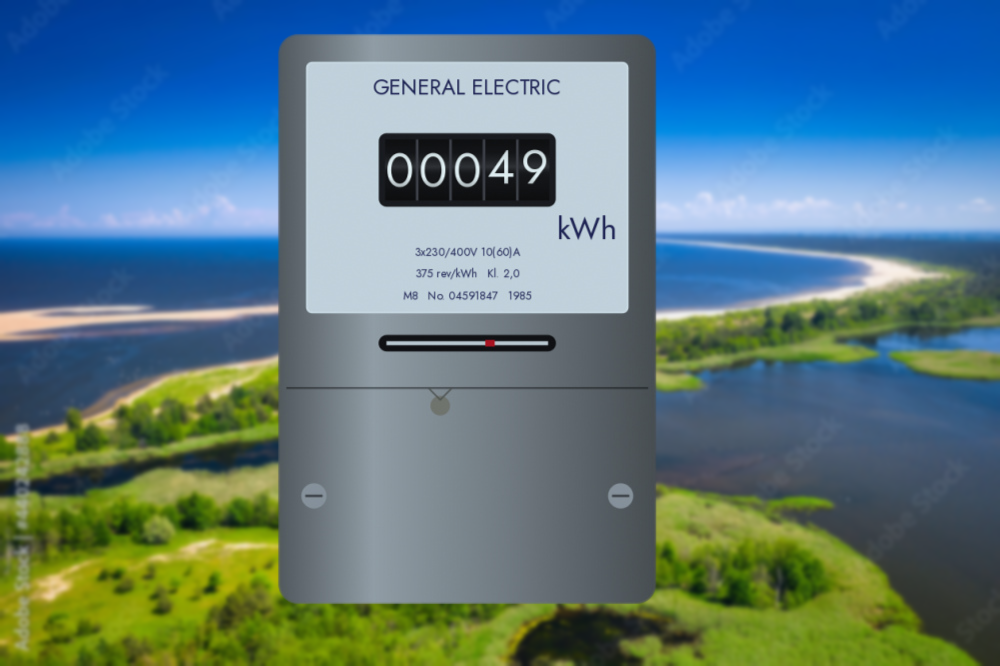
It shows value=49 unit=kWh
